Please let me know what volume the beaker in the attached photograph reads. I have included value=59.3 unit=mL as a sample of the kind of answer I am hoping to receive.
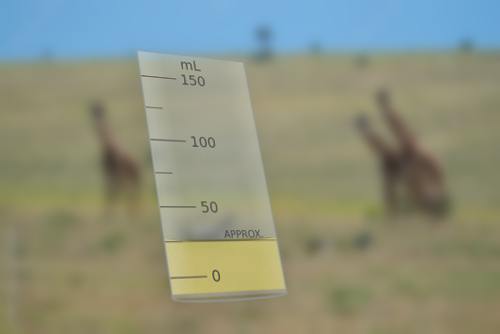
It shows value=25 unit=mL
